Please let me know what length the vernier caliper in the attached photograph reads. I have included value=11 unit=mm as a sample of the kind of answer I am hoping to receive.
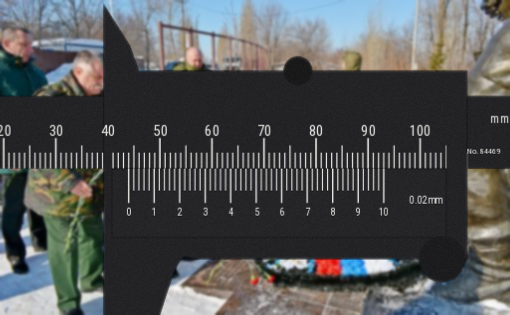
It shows value=44.0 unit=mm
